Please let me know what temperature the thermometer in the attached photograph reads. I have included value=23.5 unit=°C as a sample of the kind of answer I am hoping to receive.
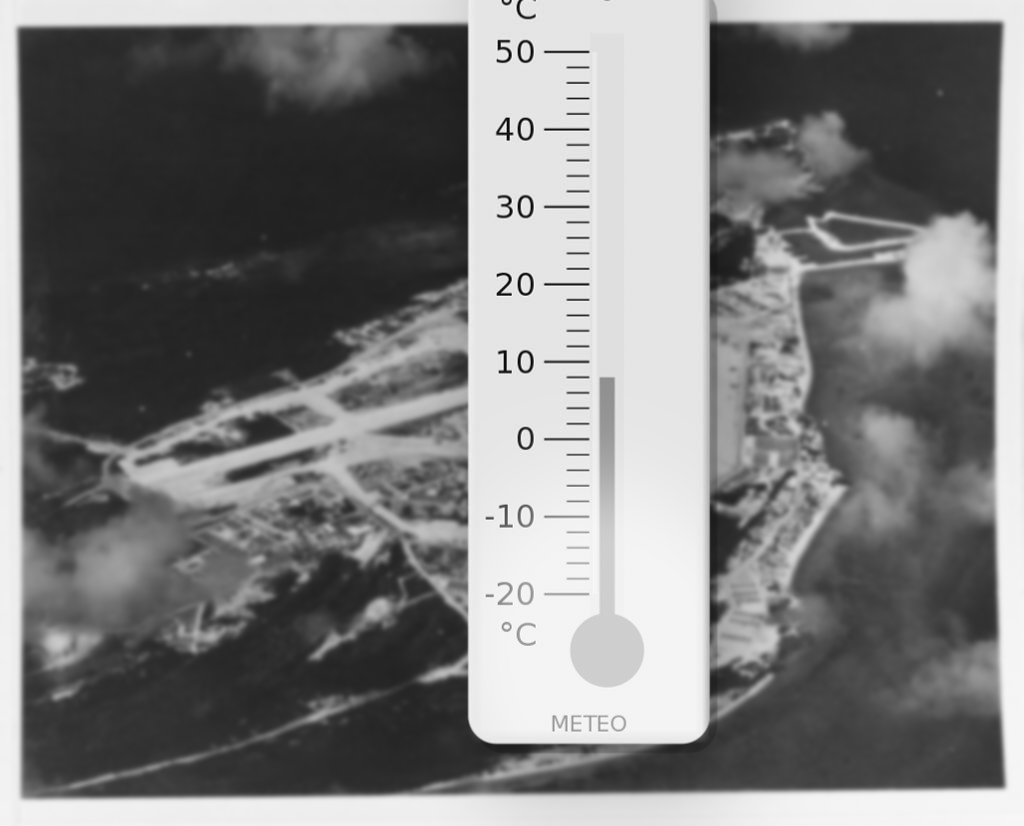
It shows value=8 unit=°C
